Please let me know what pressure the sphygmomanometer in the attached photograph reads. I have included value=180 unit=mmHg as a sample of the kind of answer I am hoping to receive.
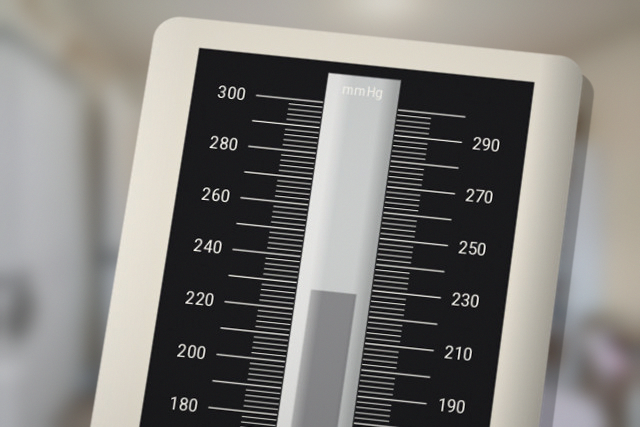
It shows value=228 unit=mmHg
